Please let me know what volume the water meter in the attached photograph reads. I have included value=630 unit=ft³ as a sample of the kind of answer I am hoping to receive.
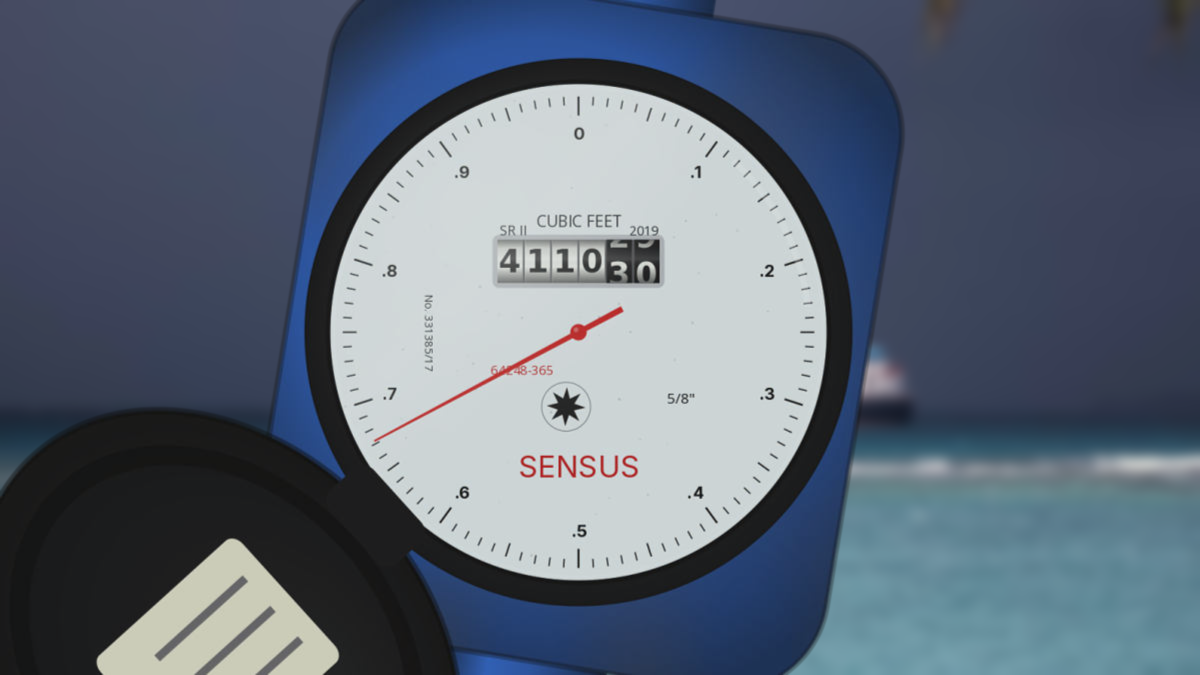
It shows value=411029.67 unit=ft³
